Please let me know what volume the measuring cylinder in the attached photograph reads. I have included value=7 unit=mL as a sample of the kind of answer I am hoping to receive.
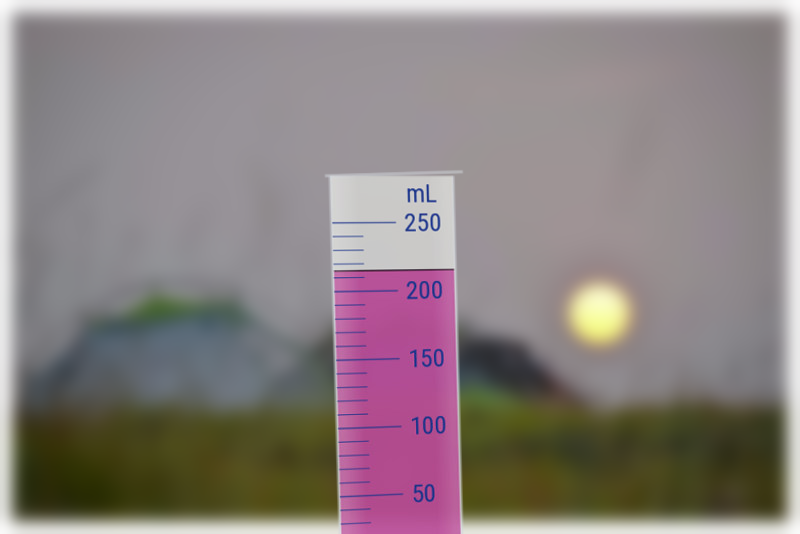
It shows value=215 unit=mL
